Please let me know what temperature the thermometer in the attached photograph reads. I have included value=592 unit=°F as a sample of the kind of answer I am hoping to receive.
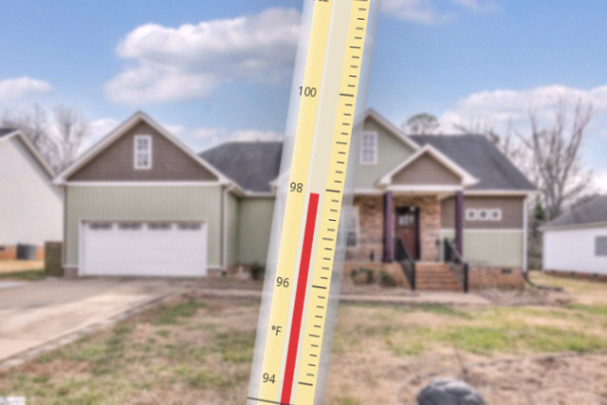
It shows value=97.9 unit=°F
